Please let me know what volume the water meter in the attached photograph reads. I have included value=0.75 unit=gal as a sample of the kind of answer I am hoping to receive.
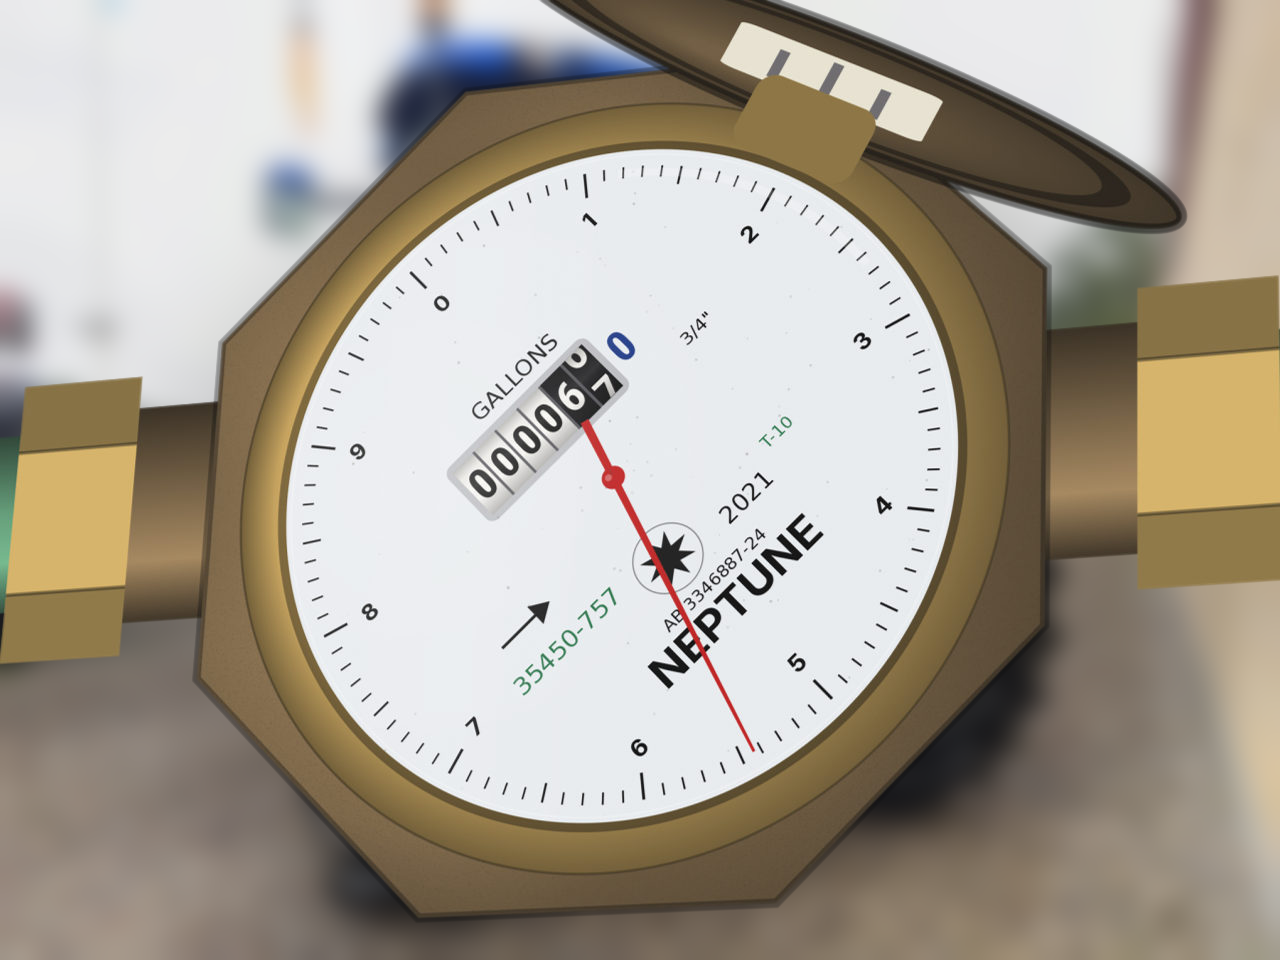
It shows value=665.4 unit=gal
